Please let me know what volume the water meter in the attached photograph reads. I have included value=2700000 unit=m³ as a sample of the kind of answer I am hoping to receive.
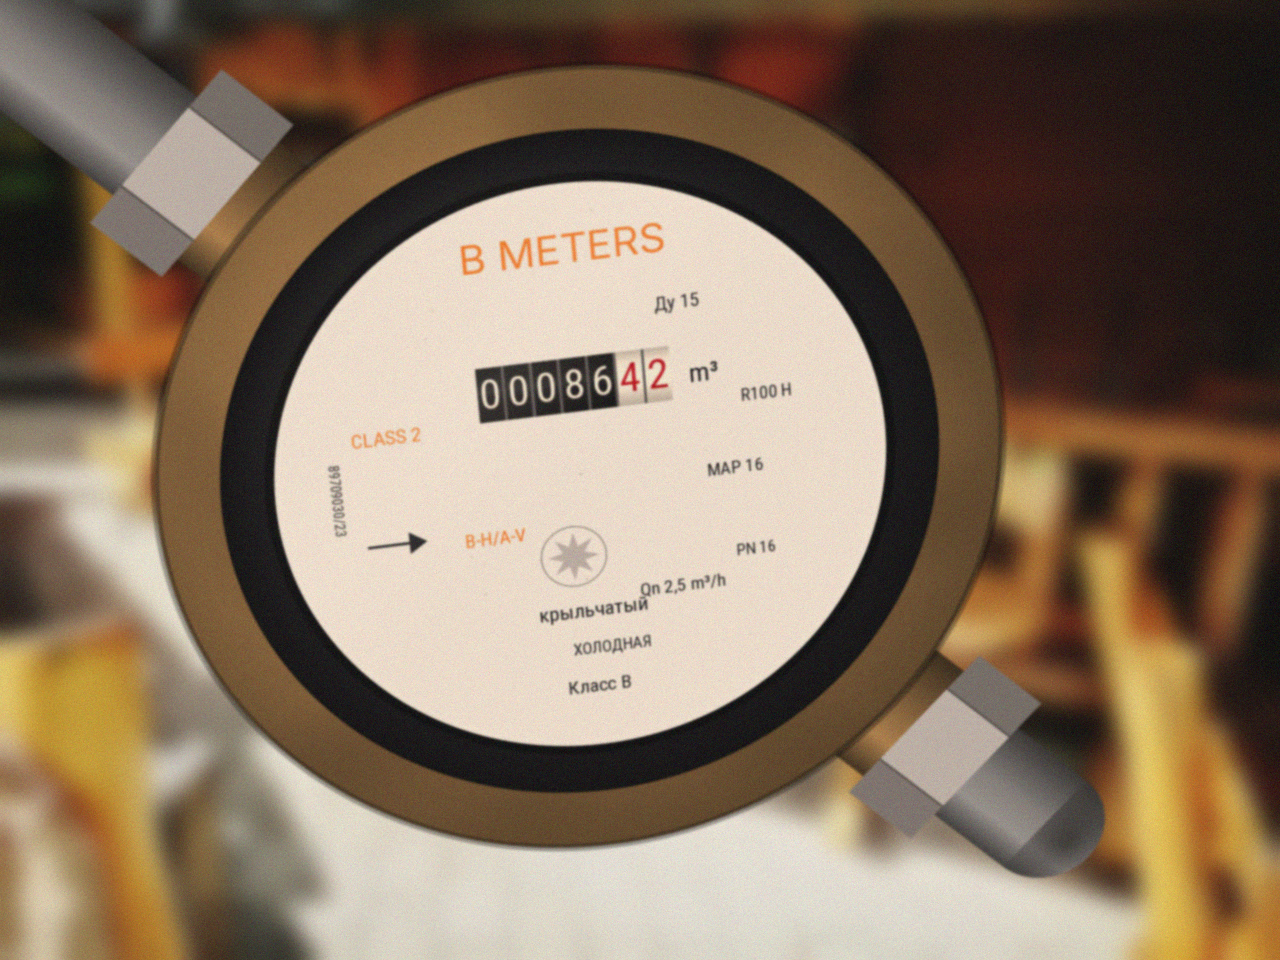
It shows value=86.42 unit=m³
